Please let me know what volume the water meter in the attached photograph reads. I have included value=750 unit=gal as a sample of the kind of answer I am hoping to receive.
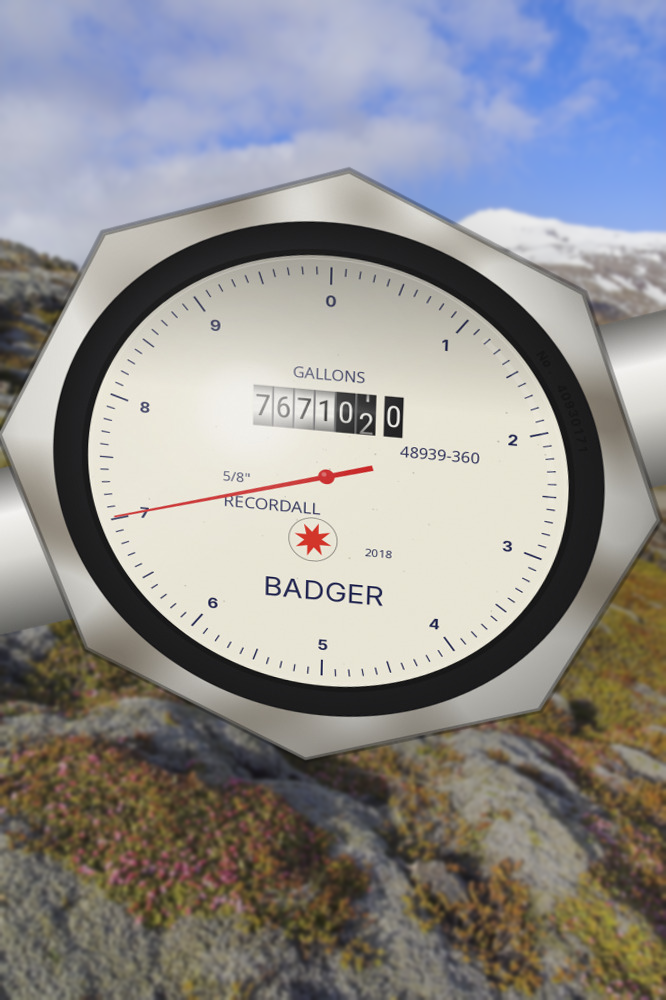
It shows value=7671017.0 unit=gal
